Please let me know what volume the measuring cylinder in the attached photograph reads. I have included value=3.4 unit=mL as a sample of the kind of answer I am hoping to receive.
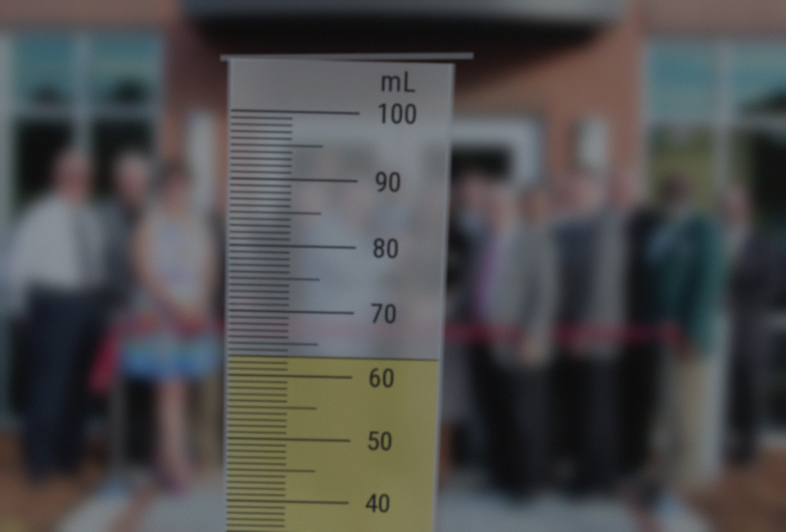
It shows value=63 unit=mL
